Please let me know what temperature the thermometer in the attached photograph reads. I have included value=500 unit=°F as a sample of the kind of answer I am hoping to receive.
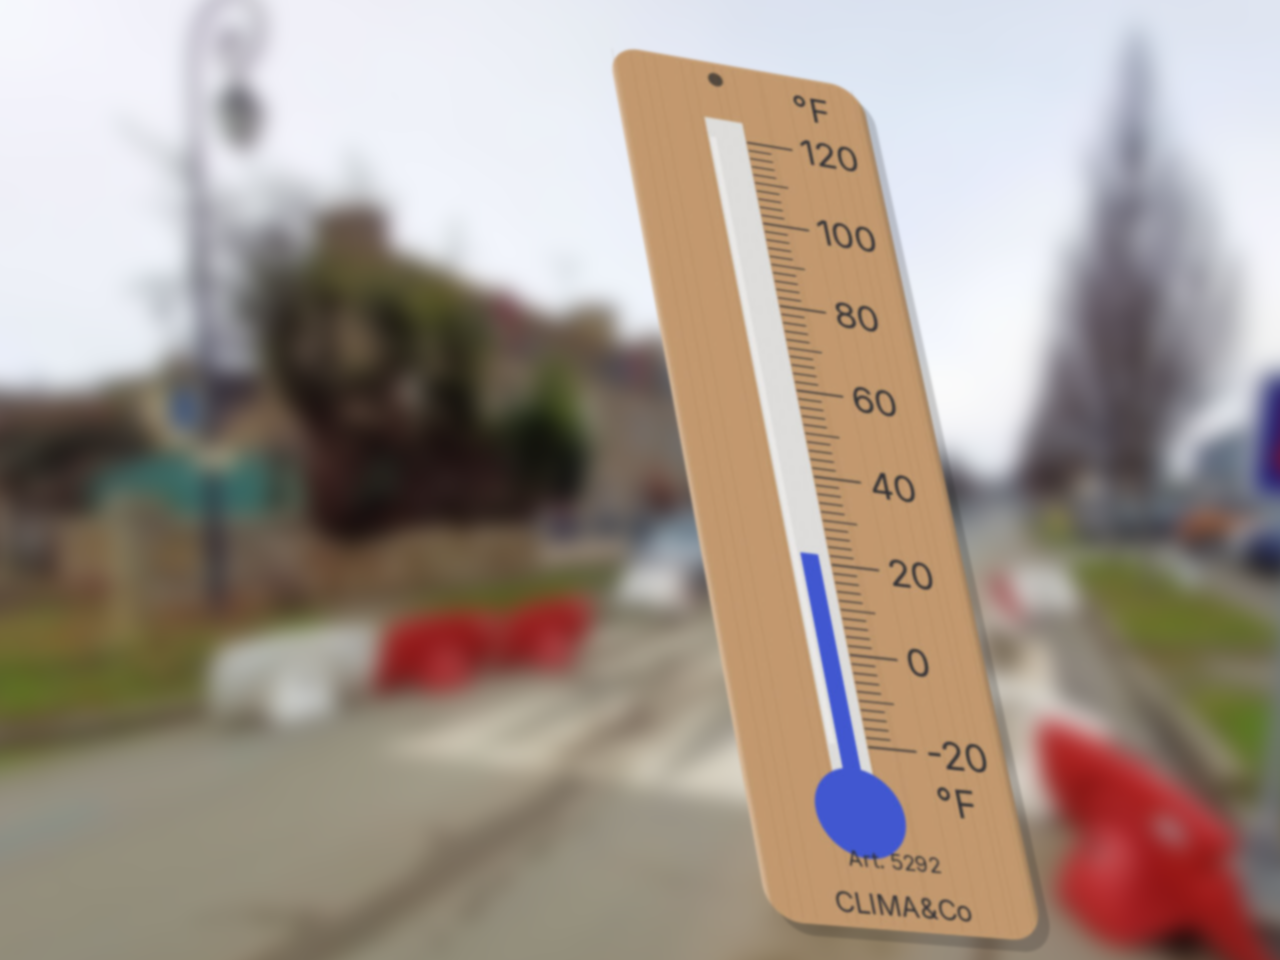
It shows value=22 unit=°F
